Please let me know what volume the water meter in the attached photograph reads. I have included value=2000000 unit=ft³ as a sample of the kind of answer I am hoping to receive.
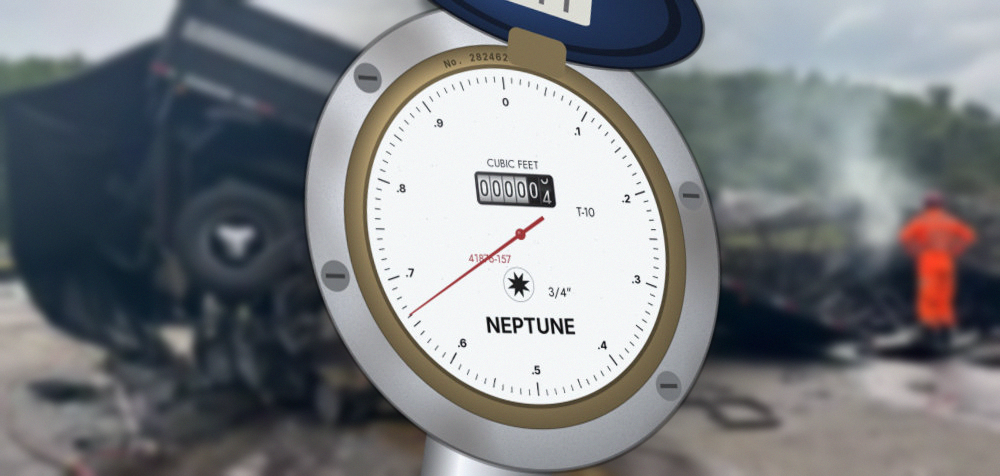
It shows value=3.66 unit=ft³
